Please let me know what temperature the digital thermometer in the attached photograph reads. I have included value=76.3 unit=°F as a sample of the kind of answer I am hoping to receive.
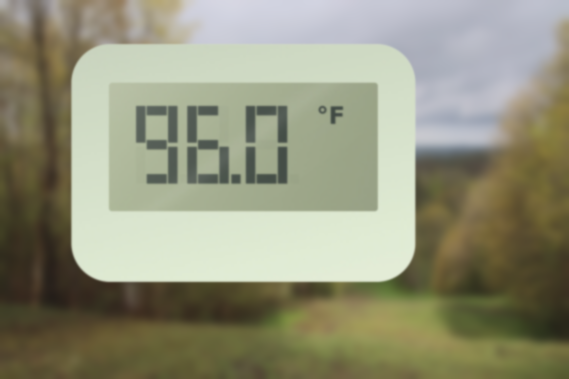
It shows value=96.0 unit=°F
